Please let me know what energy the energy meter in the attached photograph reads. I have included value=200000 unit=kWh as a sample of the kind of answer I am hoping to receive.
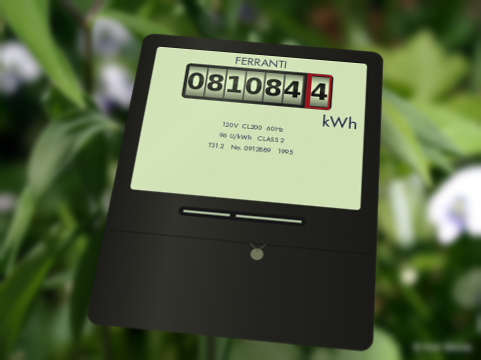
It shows value=81084.4 unit=kWh
